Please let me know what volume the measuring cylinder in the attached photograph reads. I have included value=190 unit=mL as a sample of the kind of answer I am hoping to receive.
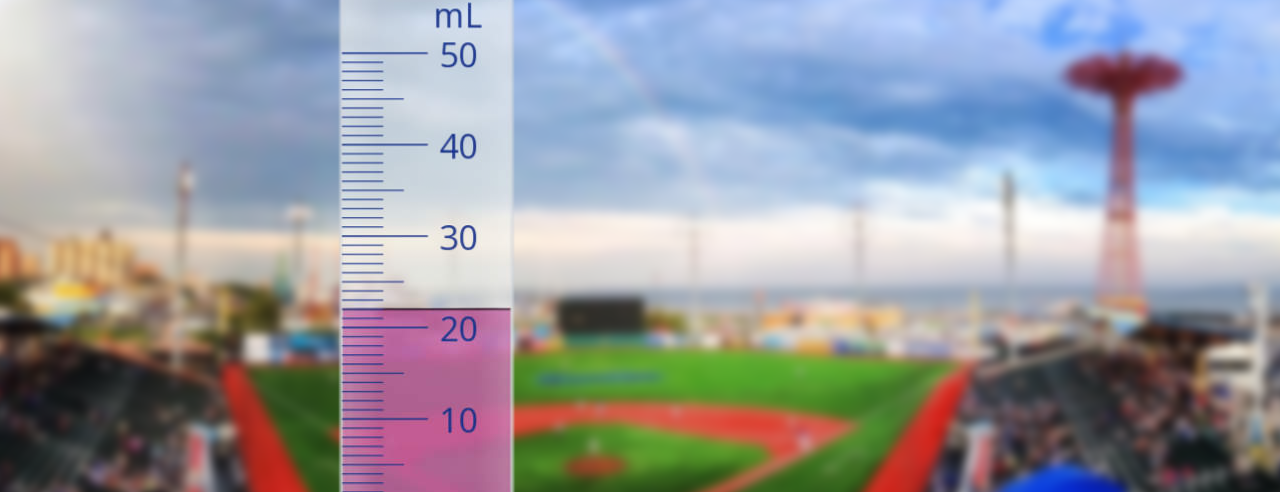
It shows value=22 unit=mL
